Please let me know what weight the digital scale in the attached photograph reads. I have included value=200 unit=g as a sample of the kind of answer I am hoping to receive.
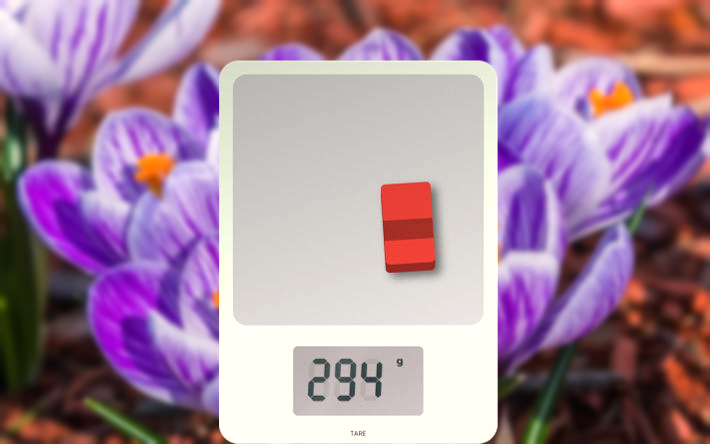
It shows value=294 unit=g
